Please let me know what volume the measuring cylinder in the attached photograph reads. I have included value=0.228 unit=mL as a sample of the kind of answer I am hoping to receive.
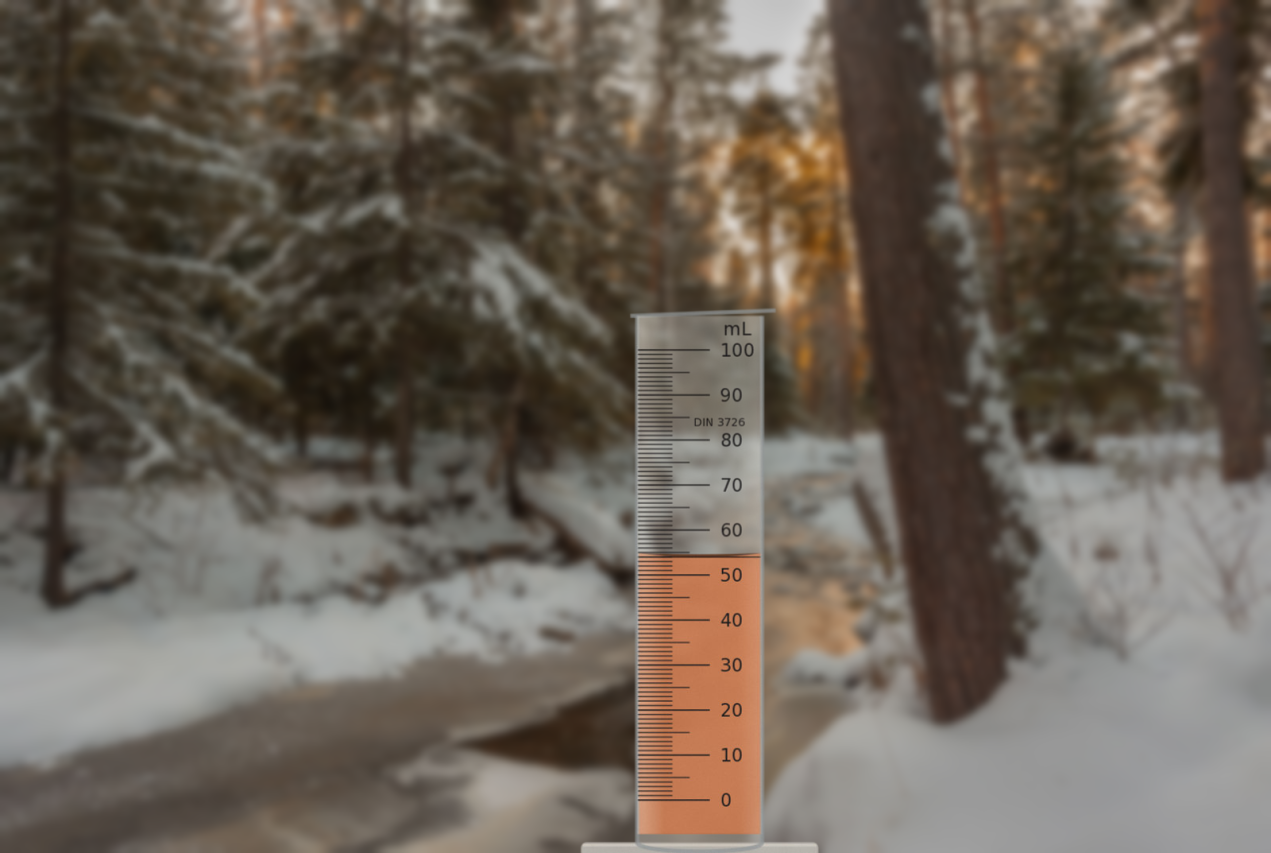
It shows value=54 unit=mL
